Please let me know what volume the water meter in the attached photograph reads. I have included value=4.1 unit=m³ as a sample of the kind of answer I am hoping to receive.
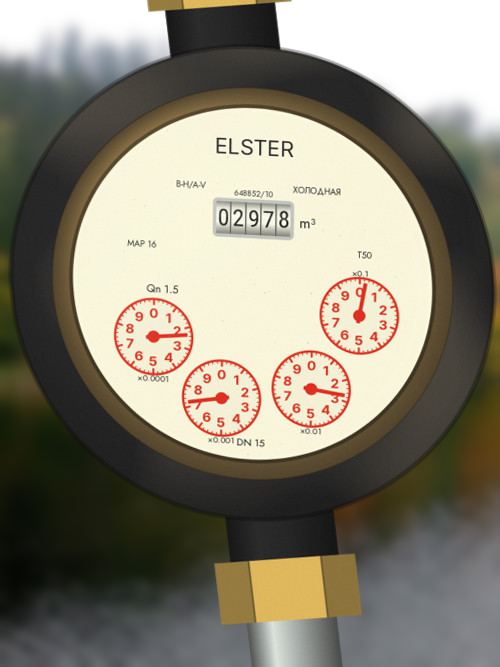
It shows value=2978.0272 unit=m³
